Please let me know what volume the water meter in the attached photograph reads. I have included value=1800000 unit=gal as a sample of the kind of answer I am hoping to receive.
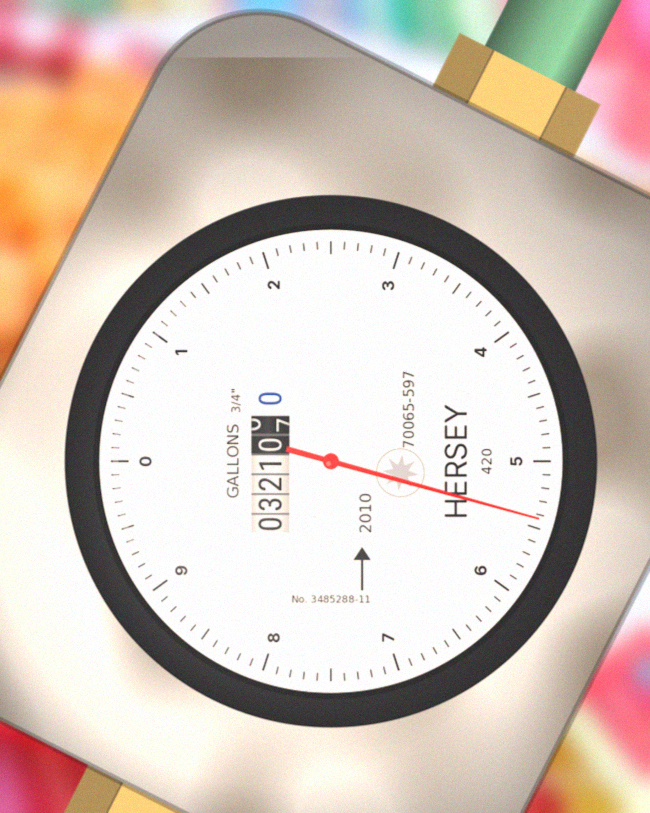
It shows value=321065.4 unit=gal
